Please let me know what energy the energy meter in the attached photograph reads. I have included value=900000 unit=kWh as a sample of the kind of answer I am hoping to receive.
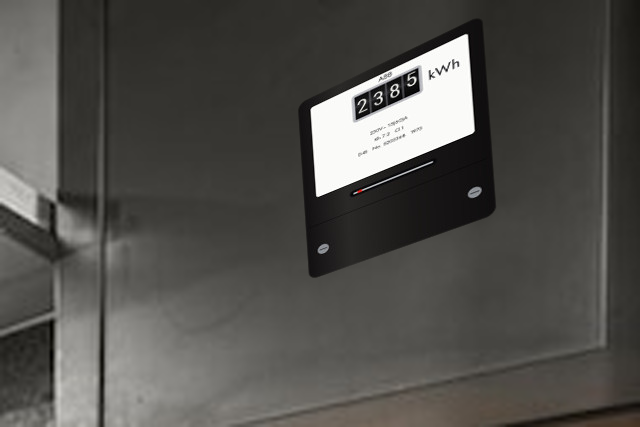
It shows value=2385 unit=kWh
